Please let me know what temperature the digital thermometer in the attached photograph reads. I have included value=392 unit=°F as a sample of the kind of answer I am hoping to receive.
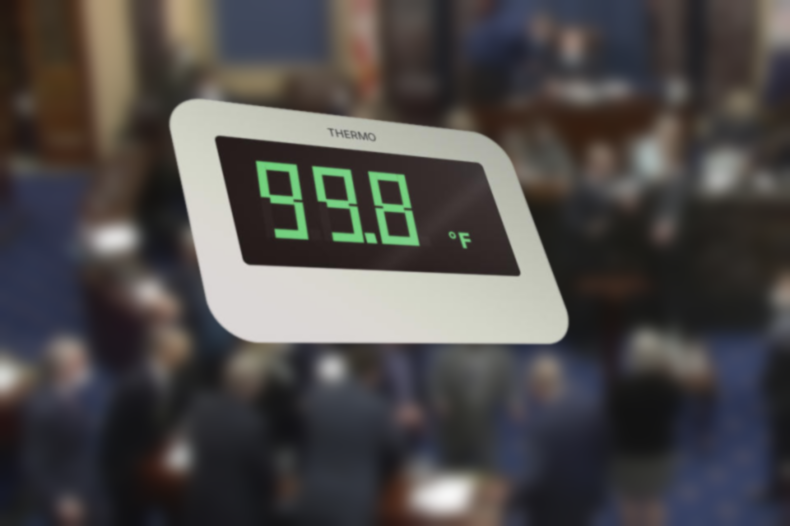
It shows value=99.8 unit=°F
